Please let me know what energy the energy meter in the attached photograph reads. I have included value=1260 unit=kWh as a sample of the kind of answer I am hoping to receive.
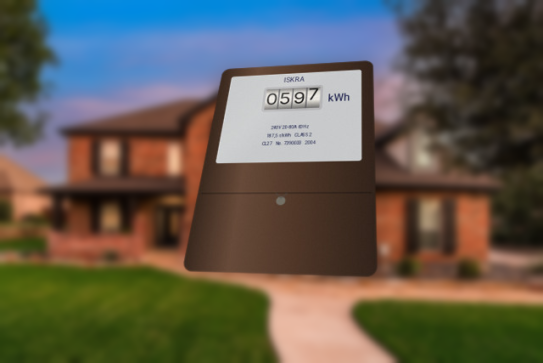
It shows value=597 unit=kWh
